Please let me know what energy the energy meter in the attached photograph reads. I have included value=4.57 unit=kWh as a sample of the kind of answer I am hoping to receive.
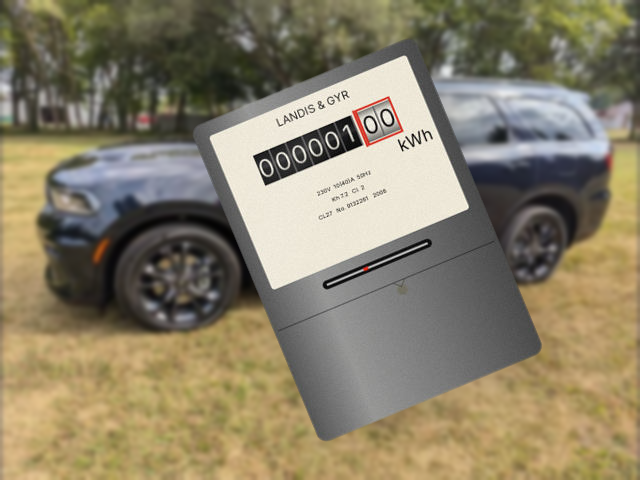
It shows value=1.00 unit=kWh
